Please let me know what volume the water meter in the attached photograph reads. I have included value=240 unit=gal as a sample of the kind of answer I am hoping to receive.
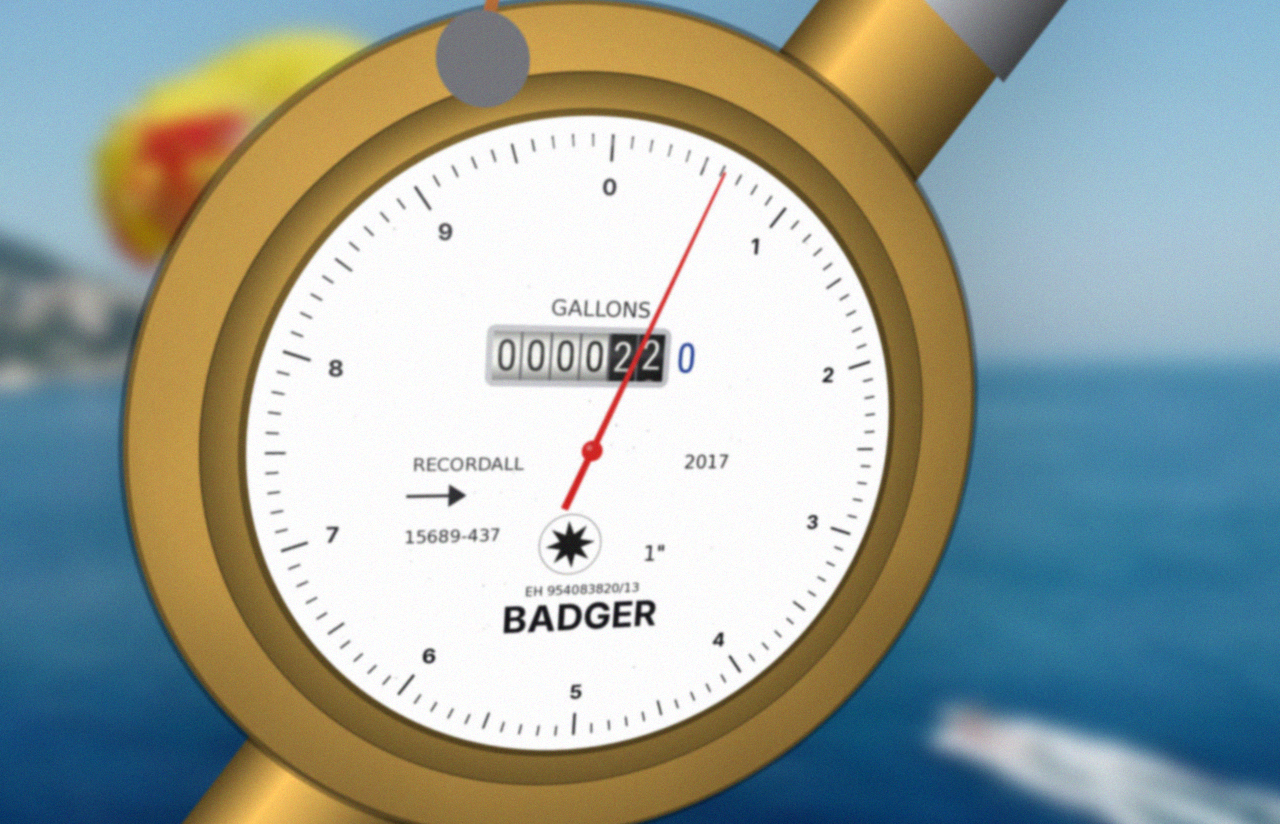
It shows value=220.6 unit=gal
